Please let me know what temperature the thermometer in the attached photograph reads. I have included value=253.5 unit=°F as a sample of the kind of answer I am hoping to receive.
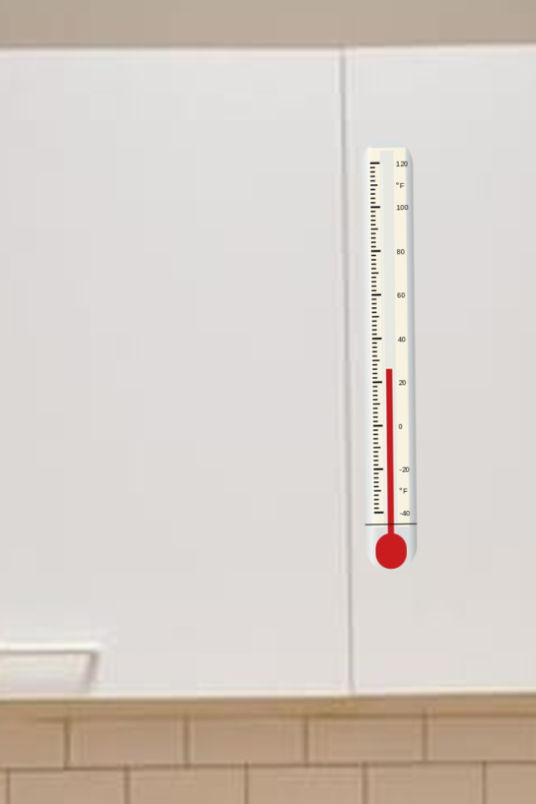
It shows value=26 unit=°F
